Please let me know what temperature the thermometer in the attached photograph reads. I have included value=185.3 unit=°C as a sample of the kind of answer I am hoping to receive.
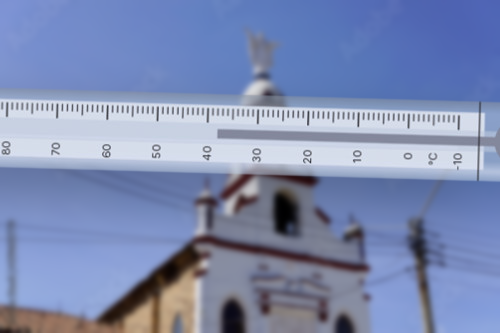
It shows value=38 unit=°C
